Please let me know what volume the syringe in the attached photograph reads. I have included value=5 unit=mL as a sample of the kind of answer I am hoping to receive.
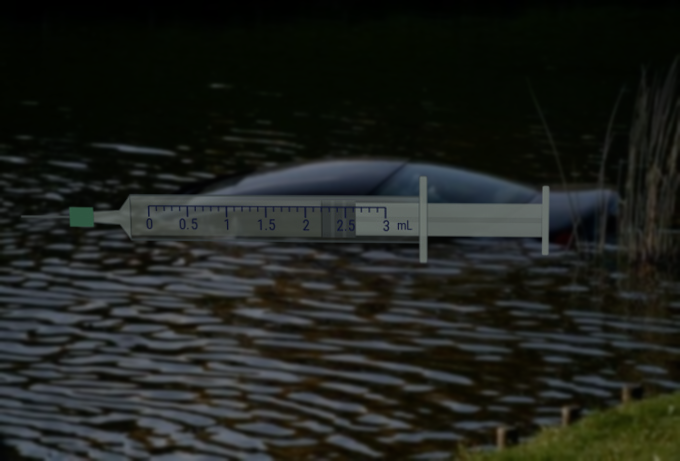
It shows value=2.2 unit=mL
